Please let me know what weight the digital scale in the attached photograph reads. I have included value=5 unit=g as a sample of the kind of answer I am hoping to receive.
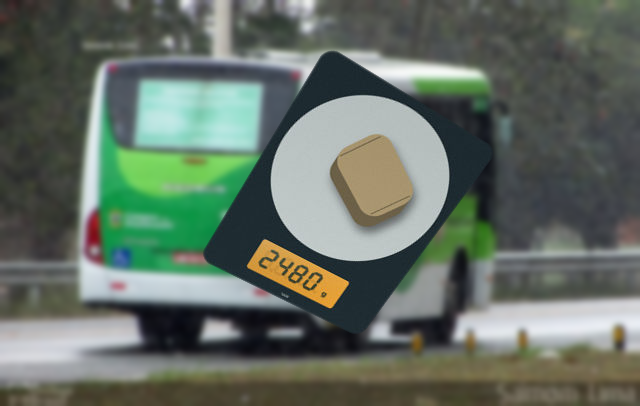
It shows value=2480 unit=g
